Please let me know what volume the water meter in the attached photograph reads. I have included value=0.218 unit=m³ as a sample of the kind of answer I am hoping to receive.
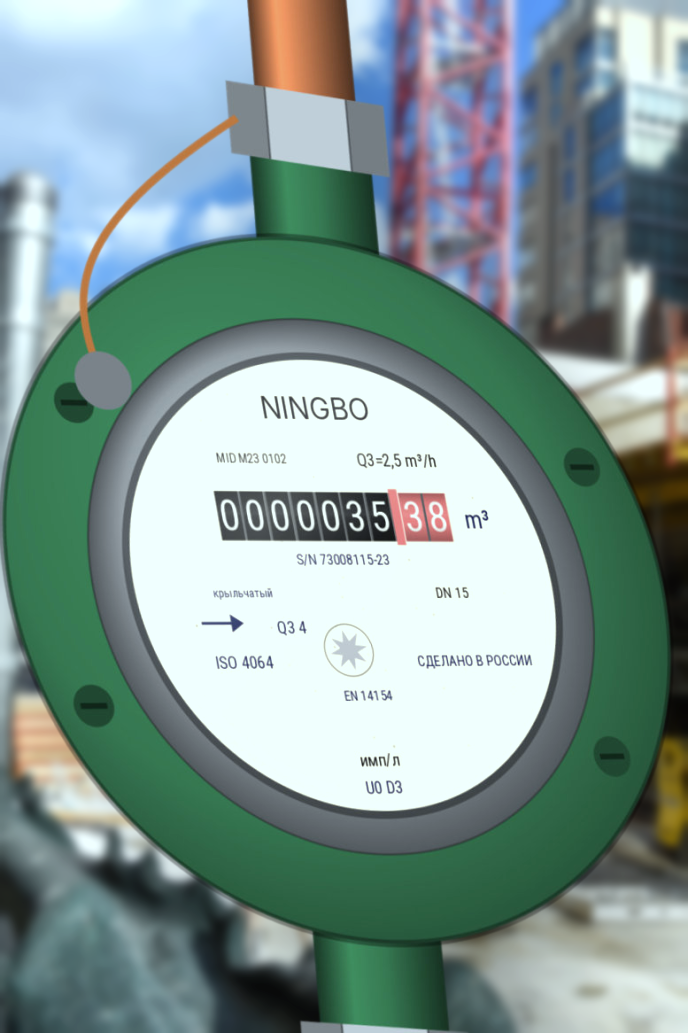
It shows value=35.38 unit=m³
